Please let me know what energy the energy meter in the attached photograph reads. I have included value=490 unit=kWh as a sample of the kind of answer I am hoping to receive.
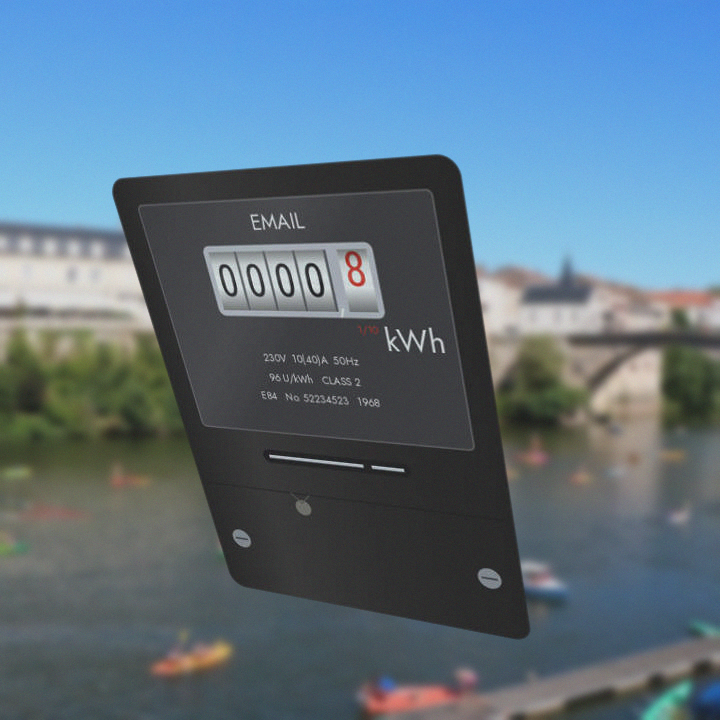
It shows value=0.8 unit=kWh
